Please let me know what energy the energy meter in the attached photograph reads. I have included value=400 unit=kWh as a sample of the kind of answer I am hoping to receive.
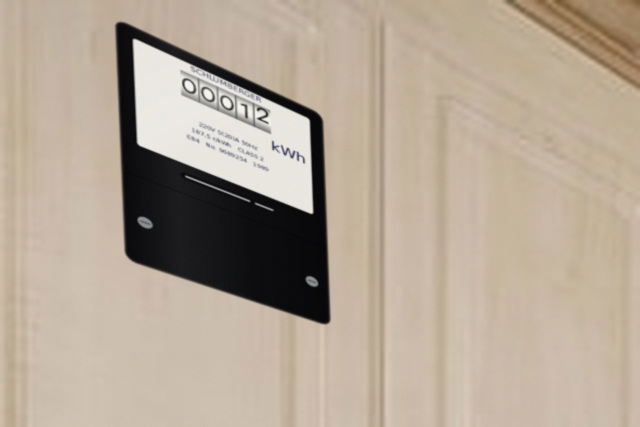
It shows value=12 unit=kWh
